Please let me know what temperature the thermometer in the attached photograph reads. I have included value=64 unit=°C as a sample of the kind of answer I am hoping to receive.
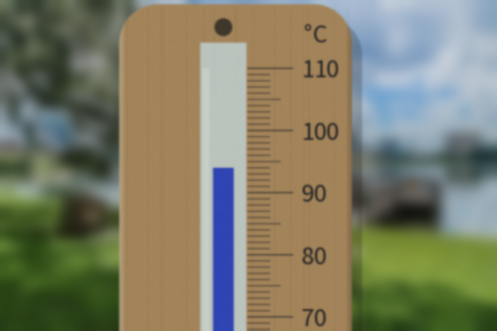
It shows value=94 unit=°C
